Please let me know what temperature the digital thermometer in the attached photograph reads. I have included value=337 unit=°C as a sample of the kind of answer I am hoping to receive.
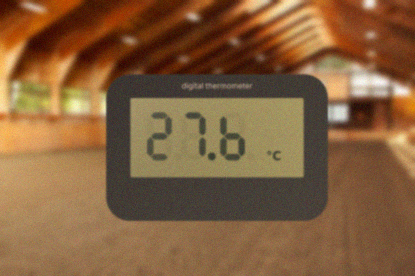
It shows value=27.6 unit=°C
